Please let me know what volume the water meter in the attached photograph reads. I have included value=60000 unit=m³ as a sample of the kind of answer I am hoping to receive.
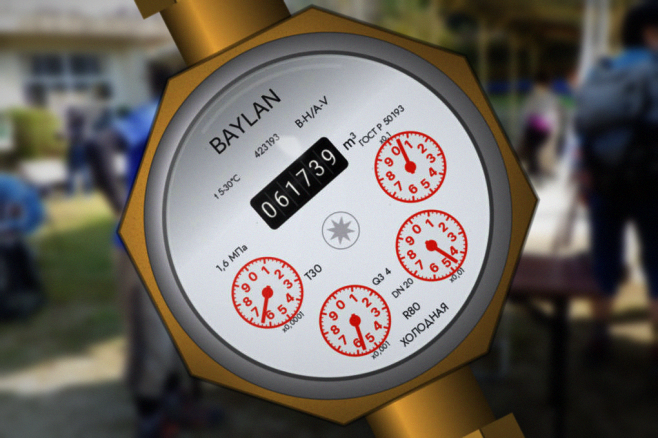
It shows value=61739.0456 unit=m³
